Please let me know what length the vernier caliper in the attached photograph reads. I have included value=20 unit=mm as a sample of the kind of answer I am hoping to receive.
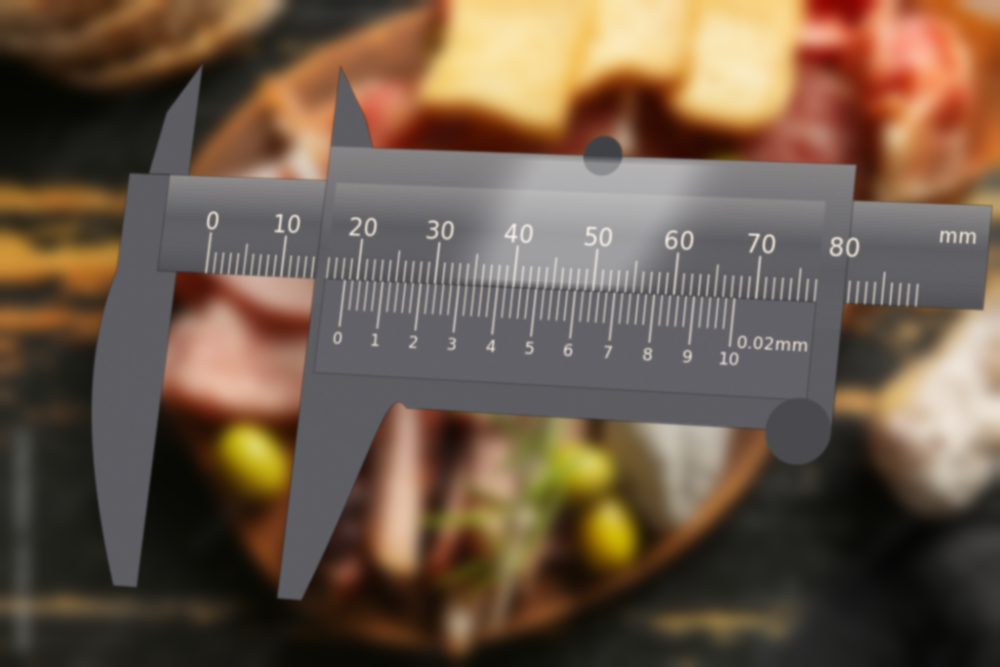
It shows value=18.4 unit=mm
